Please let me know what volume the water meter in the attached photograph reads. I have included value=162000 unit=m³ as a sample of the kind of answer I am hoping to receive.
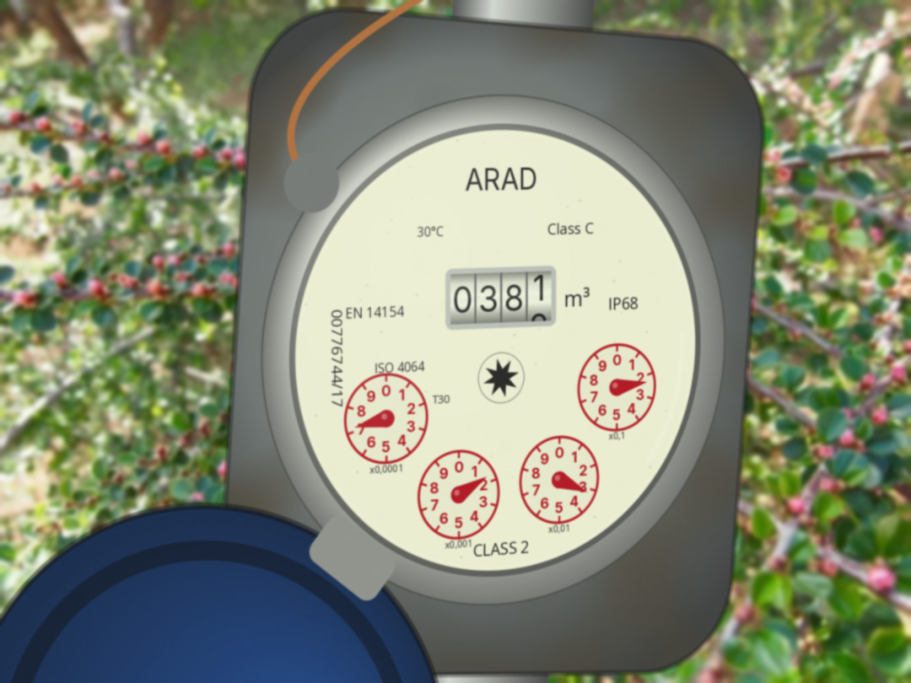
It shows value=381.2317 unit=m³
